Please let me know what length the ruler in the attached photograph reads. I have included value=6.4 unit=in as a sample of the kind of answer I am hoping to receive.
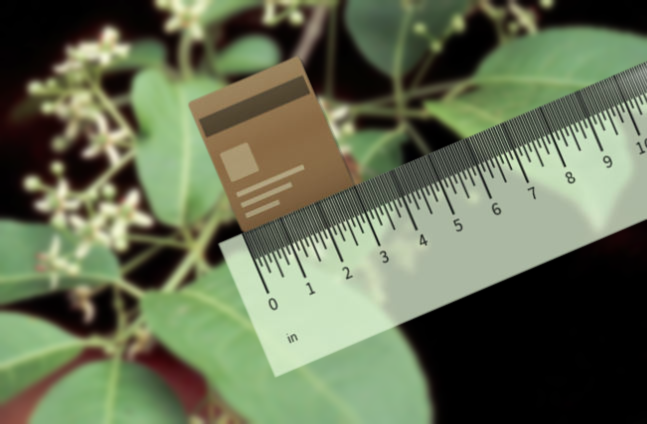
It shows value=3 unit=in
